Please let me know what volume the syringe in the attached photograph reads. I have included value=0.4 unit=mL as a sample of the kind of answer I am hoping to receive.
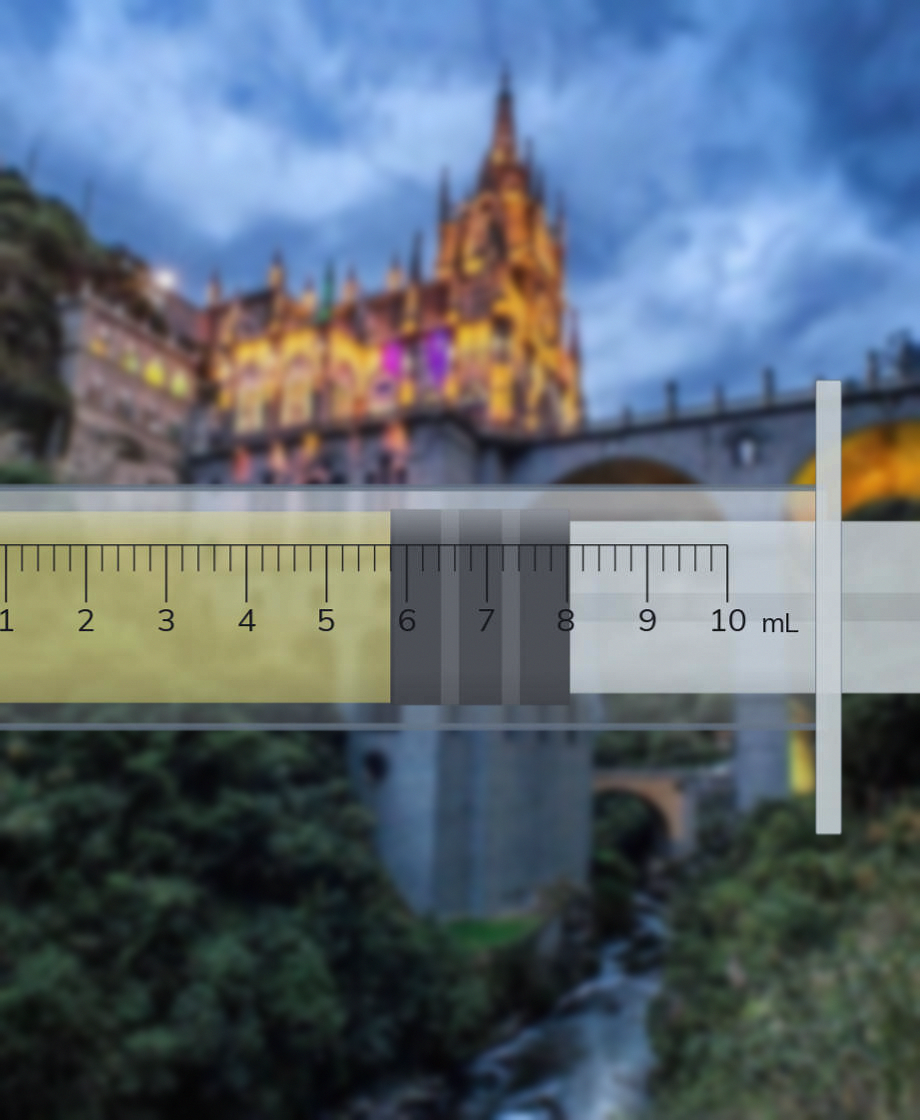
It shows value=5.8 unit=mL
